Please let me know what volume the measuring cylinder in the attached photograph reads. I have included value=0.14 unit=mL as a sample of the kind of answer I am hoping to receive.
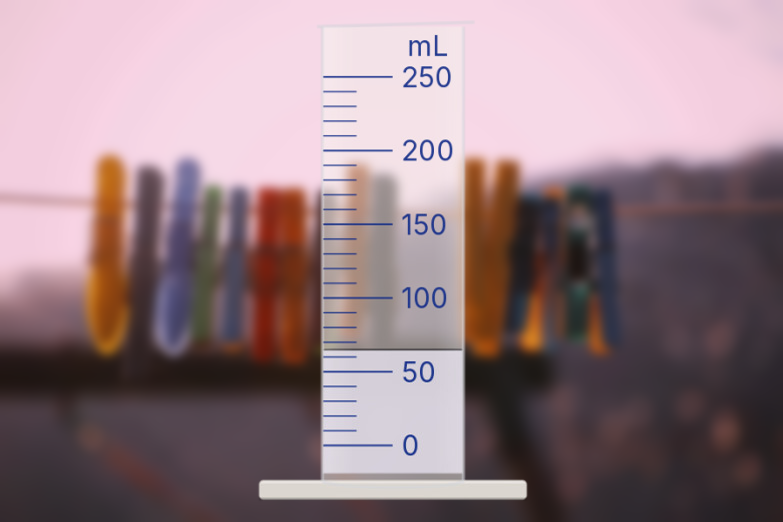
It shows value=65 unit=mL
